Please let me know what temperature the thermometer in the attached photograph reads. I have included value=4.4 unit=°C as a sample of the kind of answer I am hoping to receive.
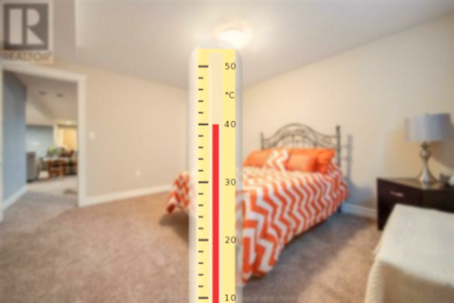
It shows value=40 unit=°C
